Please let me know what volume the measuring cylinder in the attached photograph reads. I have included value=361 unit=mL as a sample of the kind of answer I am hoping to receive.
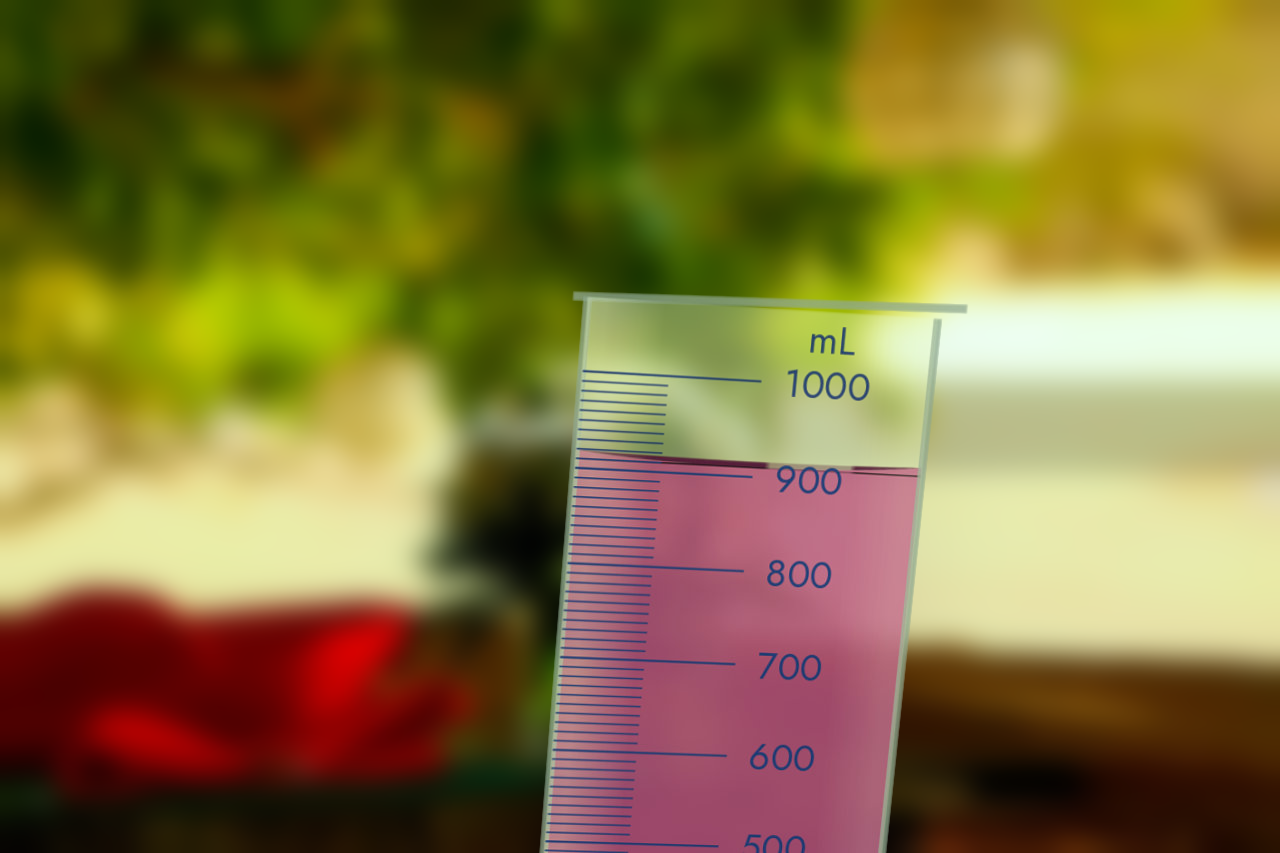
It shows value=910 unit=mL
